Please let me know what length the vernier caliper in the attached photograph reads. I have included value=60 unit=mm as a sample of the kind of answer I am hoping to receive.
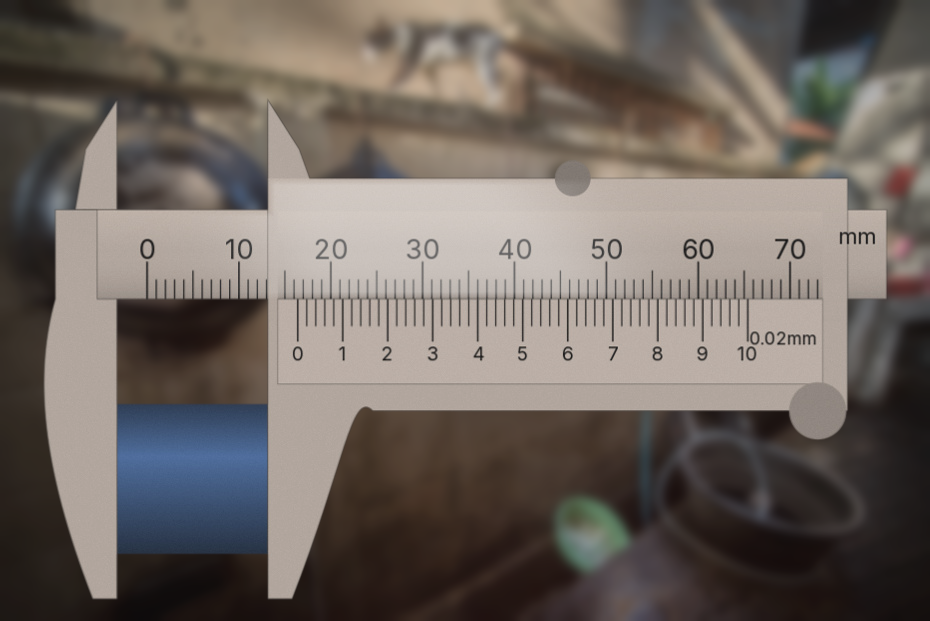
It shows value=16.4 unit=mm
